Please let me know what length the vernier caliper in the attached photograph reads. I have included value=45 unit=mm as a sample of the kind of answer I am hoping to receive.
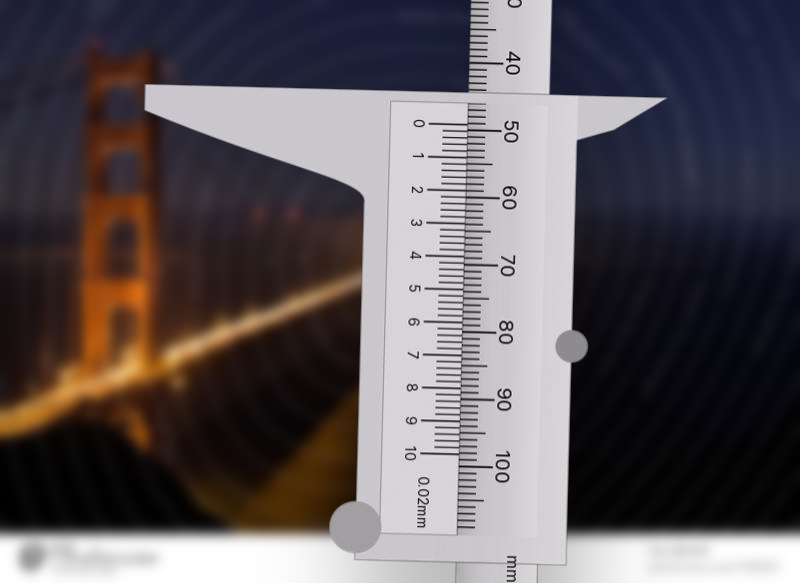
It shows value=49.2 unit=mm
